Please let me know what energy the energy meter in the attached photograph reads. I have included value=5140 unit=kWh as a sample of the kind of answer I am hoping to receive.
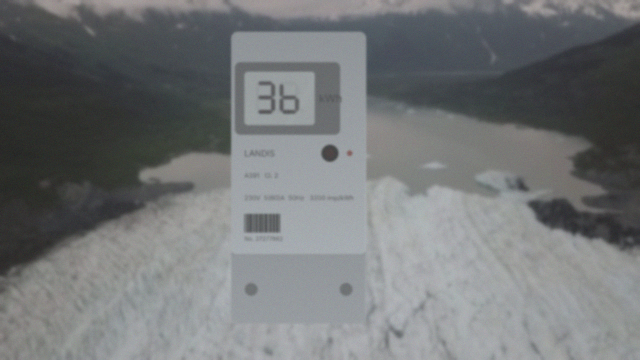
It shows value=36 unit=kWh
